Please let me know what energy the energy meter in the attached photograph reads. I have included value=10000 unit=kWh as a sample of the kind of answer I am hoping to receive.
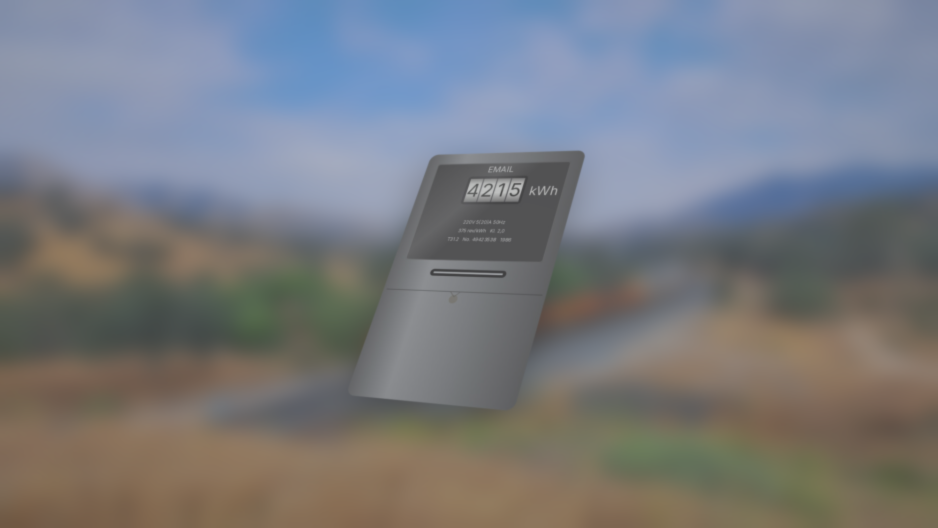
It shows value=4215 unit=kWh
